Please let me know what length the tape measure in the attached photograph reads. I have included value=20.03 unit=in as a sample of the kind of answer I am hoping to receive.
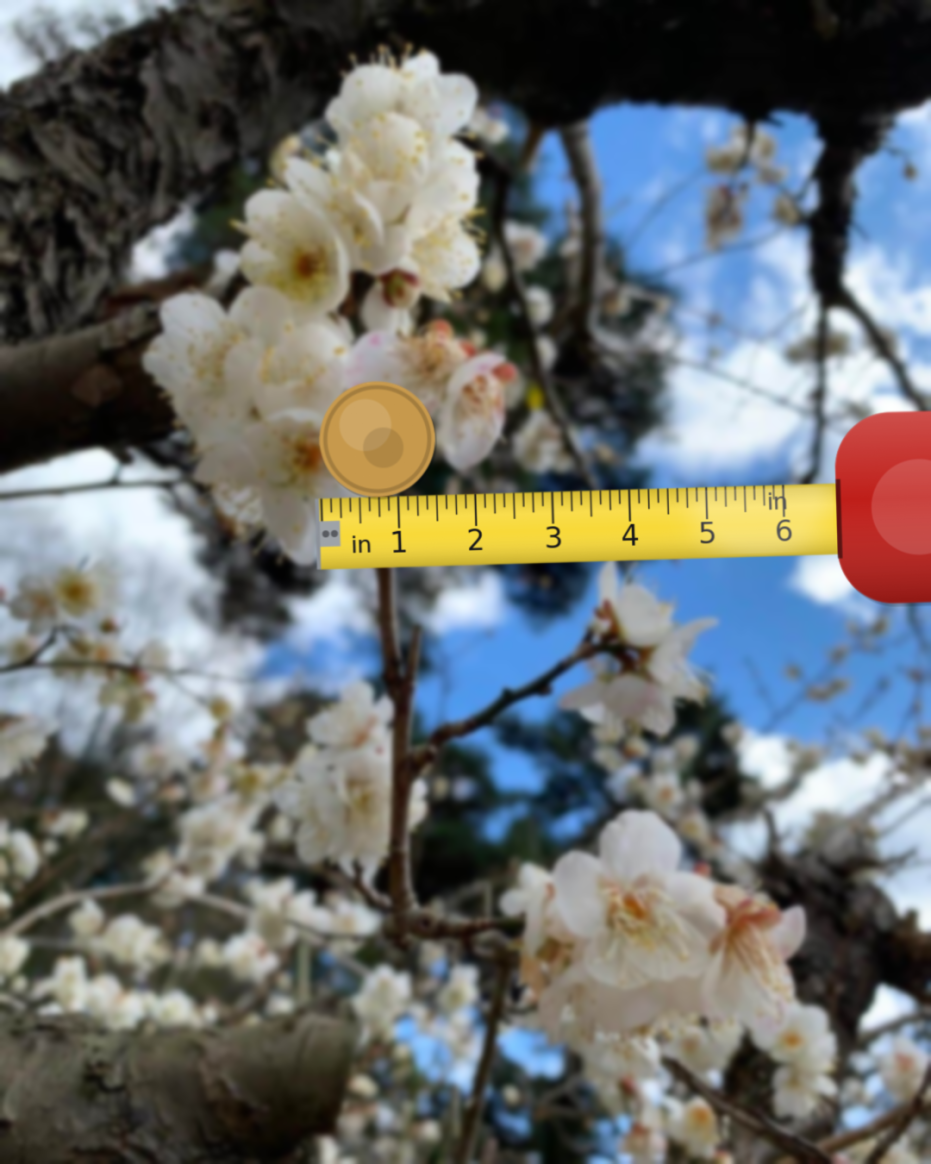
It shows value=1.5 unit=in
